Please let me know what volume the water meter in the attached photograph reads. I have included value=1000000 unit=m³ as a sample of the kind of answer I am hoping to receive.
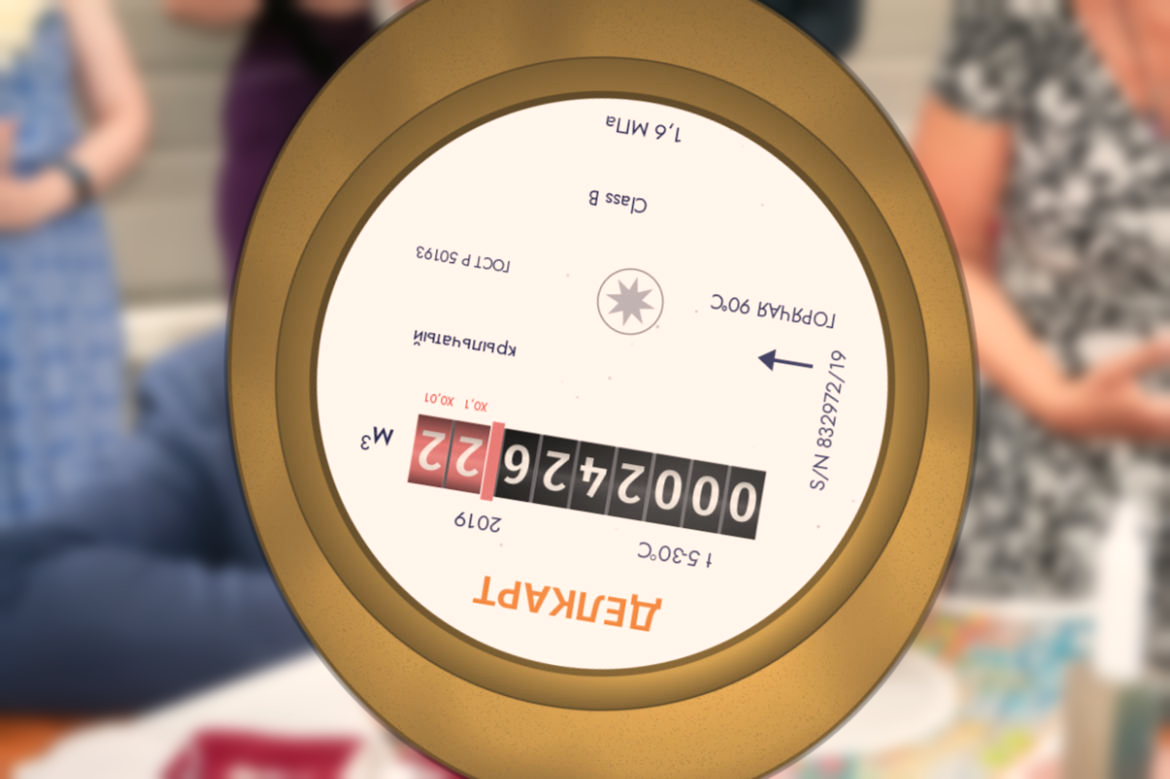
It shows value=2426.22 unit=m³
